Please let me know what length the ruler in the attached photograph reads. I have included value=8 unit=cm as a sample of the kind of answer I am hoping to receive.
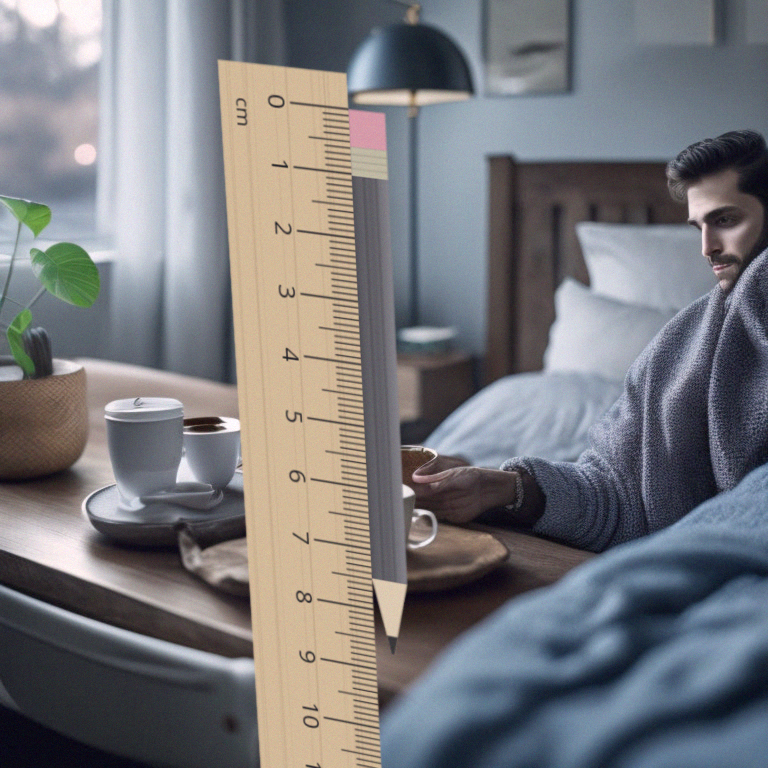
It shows value=8.7 unit=cm
